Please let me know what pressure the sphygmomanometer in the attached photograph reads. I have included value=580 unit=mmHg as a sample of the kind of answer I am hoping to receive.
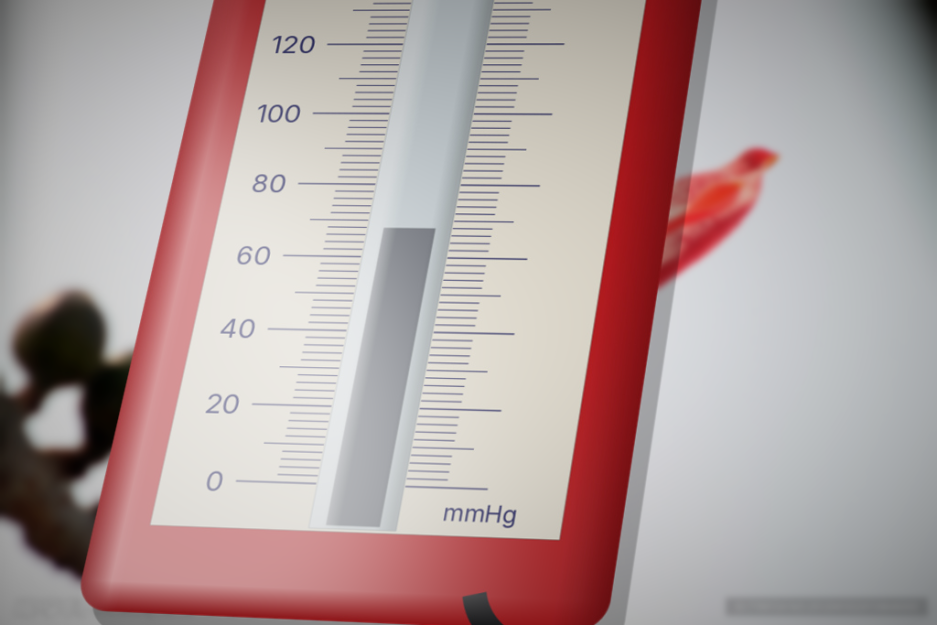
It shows value=68 unit=mmHg
